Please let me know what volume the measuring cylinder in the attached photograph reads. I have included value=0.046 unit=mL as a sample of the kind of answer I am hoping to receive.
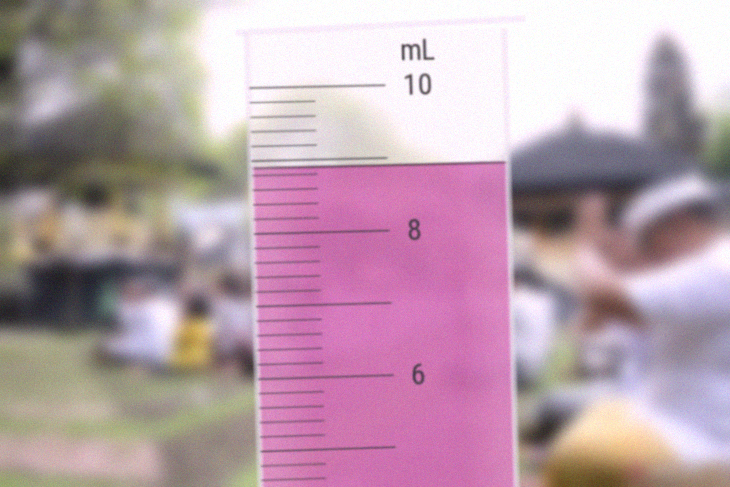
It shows value=8.9 unit=mL
